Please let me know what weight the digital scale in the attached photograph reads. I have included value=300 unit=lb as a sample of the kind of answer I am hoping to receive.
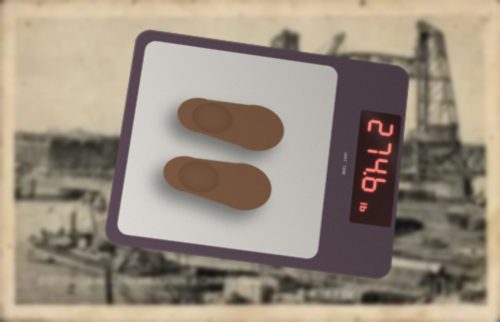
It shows value=274.6 unit=lb
